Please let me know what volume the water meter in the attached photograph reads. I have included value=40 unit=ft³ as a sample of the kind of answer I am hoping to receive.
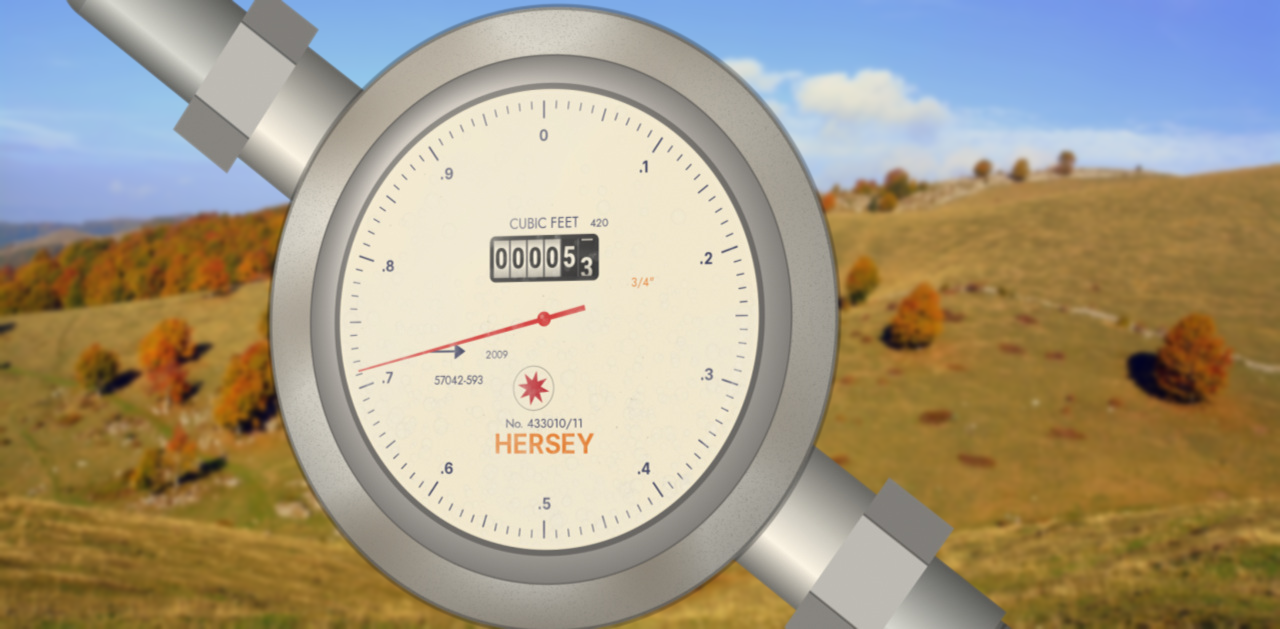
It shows value=52.71 unit=ft³
